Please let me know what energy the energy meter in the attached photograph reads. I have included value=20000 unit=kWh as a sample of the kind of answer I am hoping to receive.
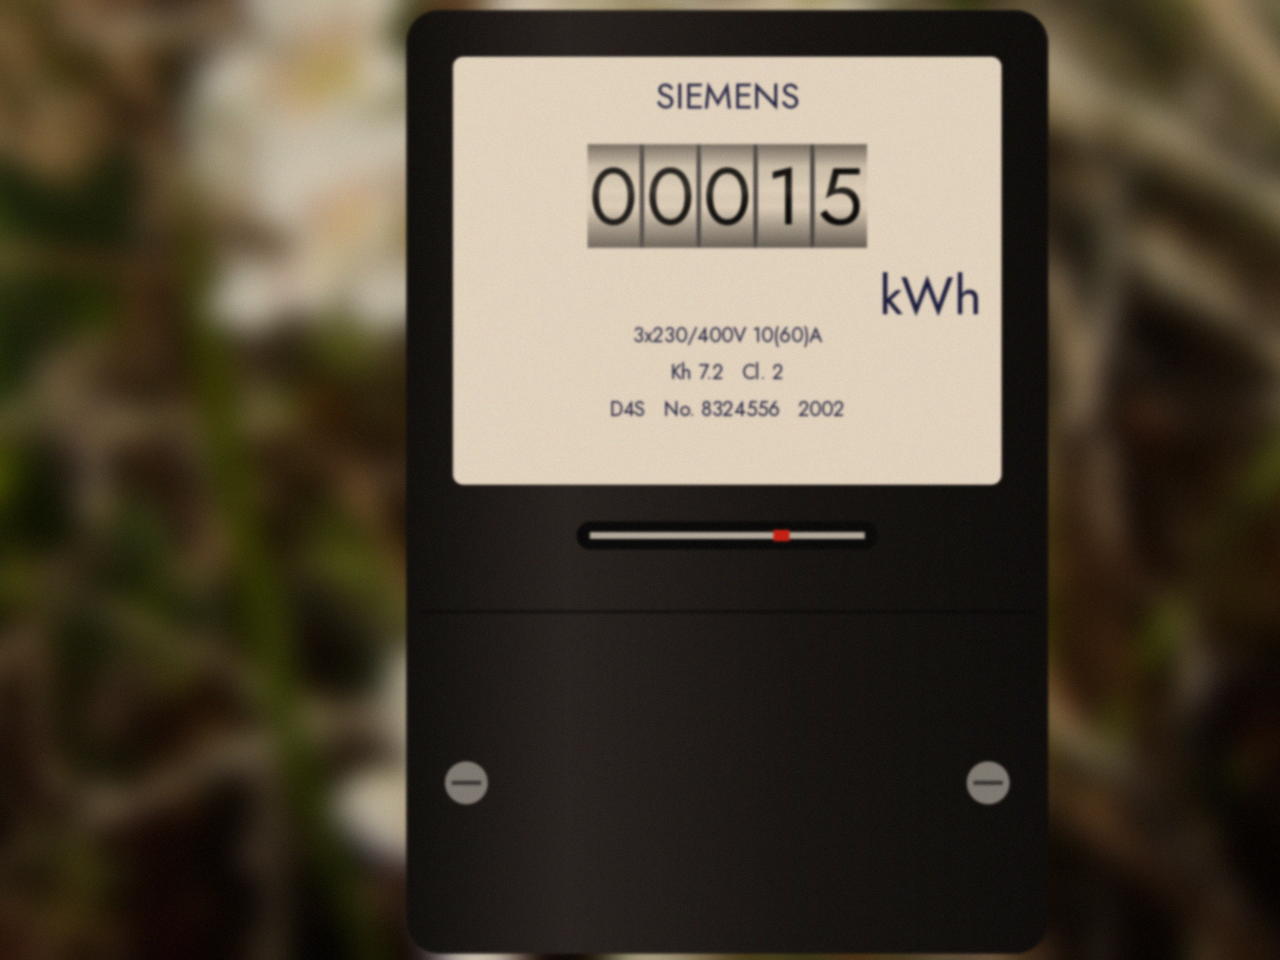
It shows value=15 unit=kWh
